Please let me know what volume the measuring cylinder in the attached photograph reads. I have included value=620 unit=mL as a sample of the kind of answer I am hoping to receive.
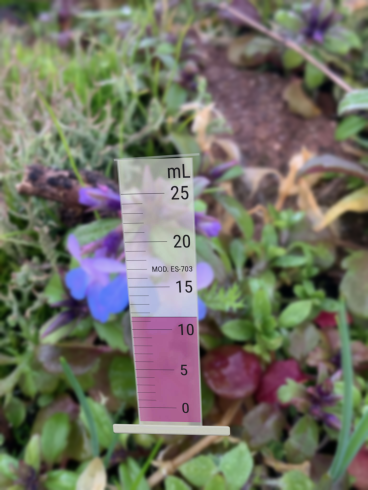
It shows value=11.5 unit=mL
